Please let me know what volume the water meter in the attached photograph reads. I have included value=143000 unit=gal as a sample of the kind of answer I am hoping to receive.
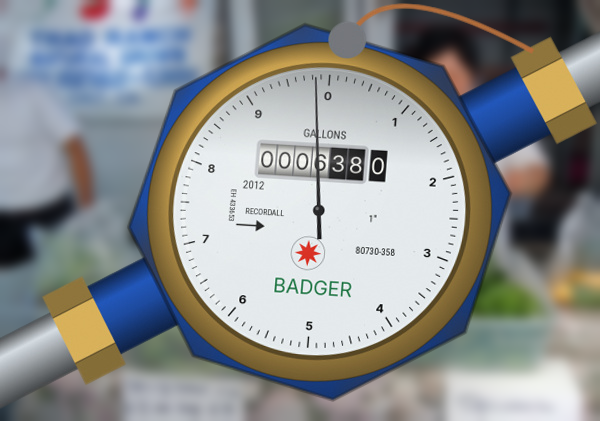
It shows value=6379.8 unit=gal
